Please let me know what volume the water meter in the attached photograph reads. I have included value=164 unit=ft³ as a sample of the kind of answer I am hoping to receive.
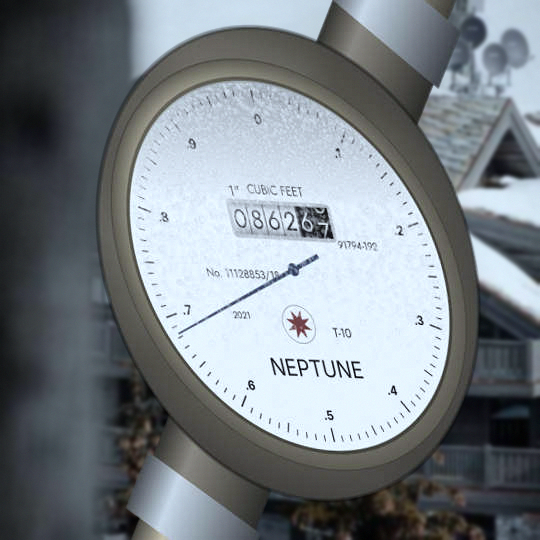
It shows value=86266.68 unit=ft³
